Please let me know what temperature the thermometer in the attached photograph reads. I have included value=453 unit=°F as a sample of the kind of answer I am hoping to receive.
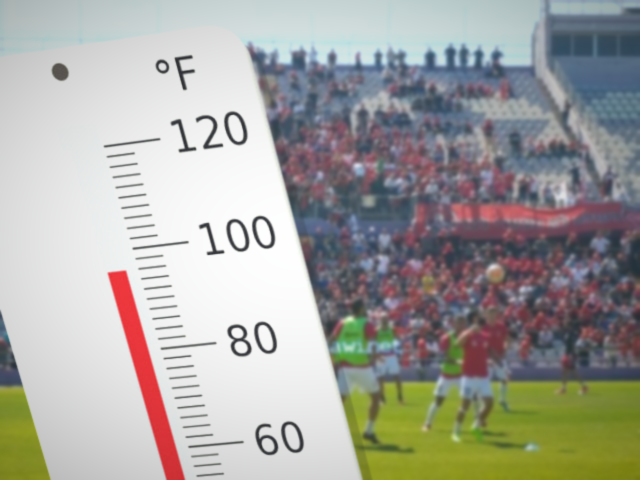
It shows value=96 unit=°F
